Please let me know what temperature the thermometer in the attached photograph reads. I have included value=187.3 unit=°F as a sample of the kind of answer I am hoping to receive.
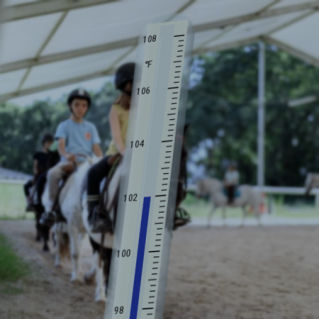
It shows value=102 unit=°F
